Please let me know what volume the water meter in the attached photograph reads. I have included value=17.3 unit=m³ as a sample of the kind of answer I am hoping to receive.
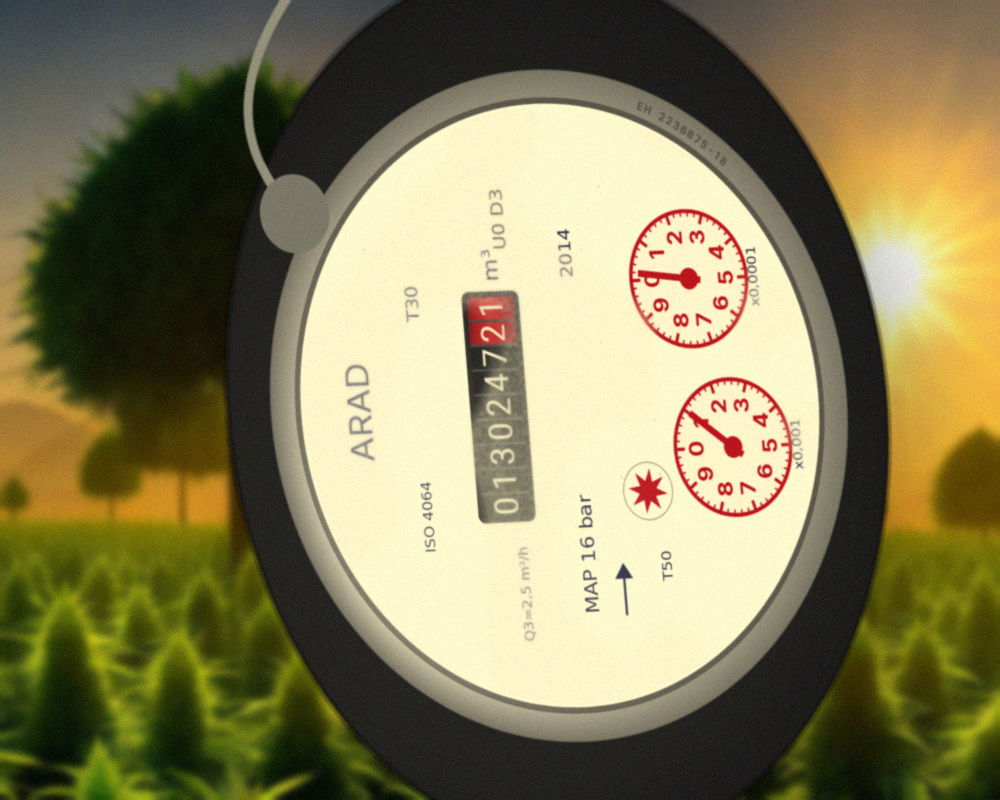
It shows value=130247.2110 unit=m³
